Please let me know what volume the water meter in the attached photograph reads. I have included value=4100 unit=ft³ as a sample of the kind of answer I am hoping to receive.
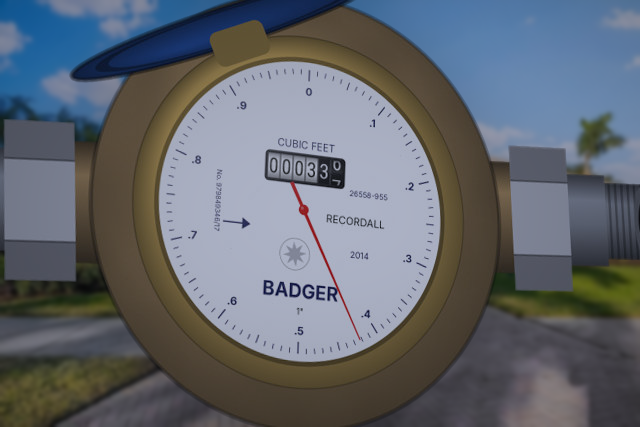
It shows value=336.42 unit=ft³
